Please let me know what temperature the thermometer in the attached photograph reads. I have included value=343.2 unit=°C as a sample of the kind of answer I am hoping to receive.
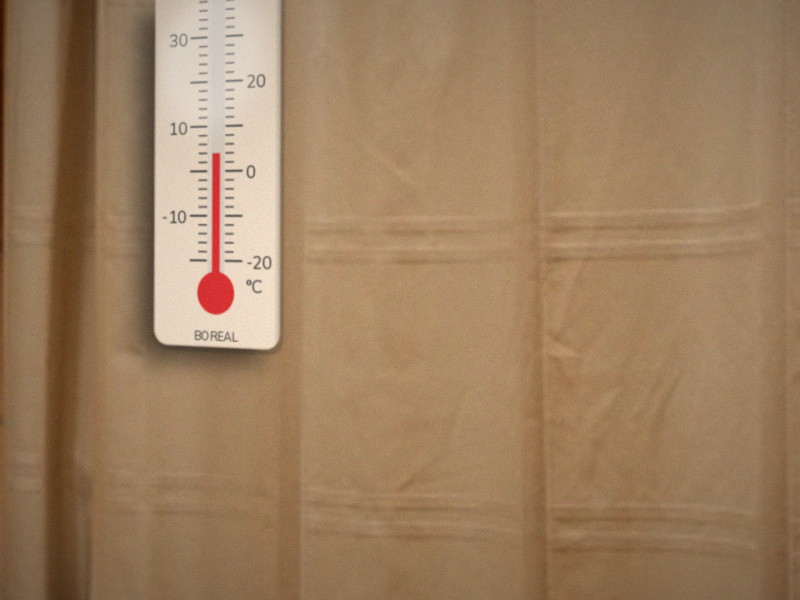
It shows value=4 unit=°C
